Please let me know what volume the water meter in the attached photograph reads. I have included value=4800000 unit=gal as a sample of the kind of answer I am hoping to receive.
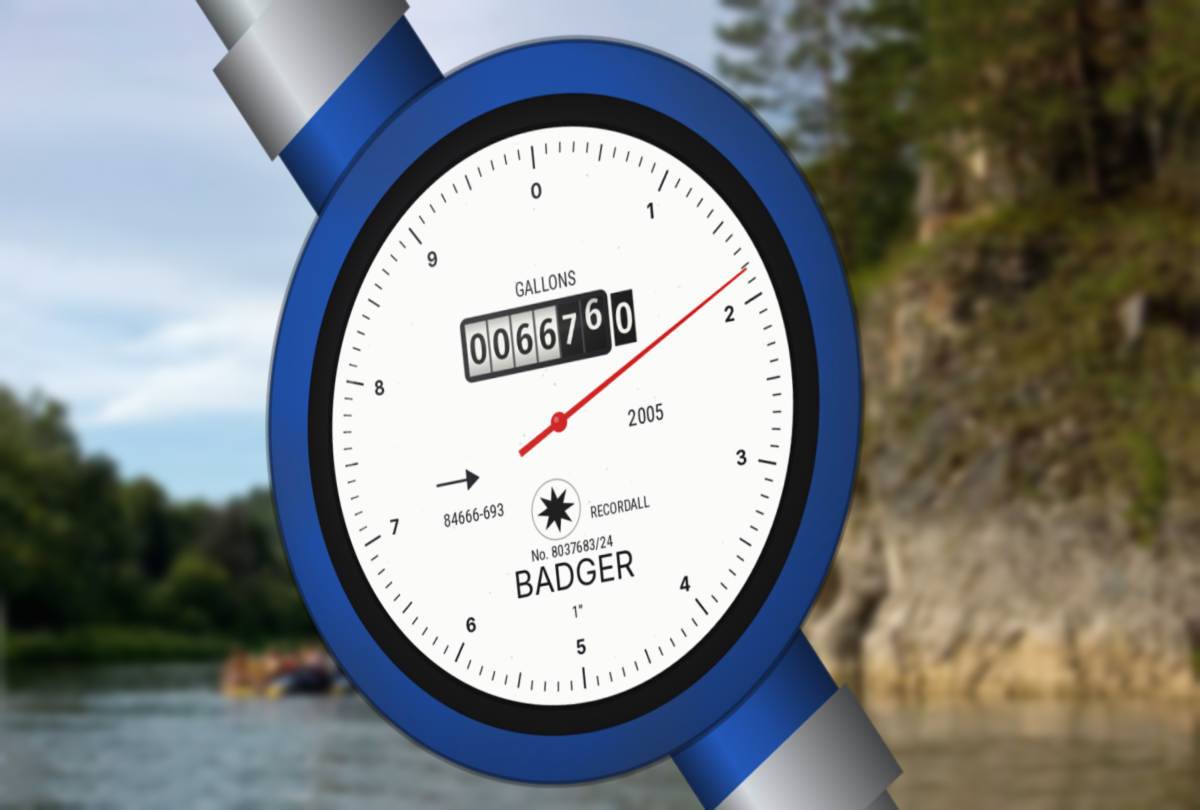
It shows value=66761.8 unit=gal
